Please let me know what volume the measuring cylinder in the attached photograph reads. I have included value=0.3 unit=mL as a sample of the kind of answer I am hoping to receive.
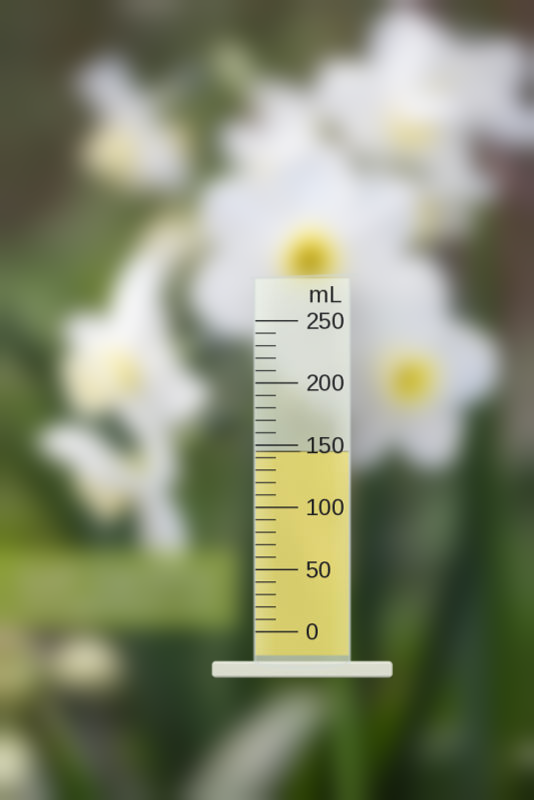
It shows value=145 unit=mL
